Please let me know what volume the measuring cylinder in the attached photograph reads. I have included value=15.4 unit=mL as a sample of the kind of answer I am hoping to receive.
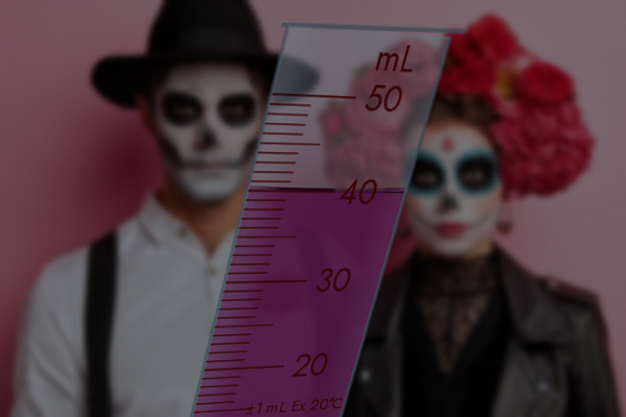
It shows value=40 unit=mL
